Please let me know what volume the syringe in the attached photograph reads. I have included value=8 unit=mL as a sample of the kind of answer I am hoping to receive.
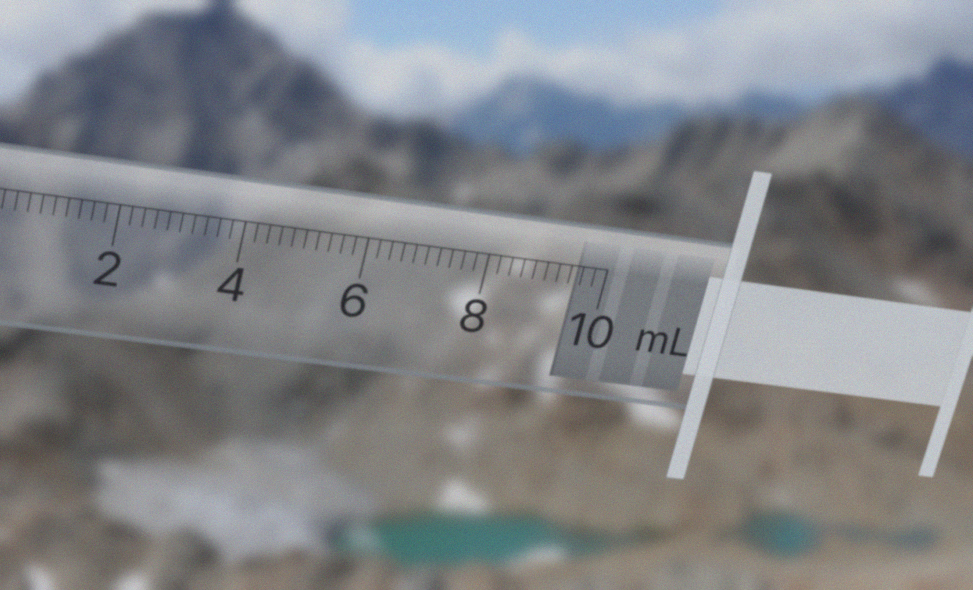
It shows value=9.5 unit=mL
